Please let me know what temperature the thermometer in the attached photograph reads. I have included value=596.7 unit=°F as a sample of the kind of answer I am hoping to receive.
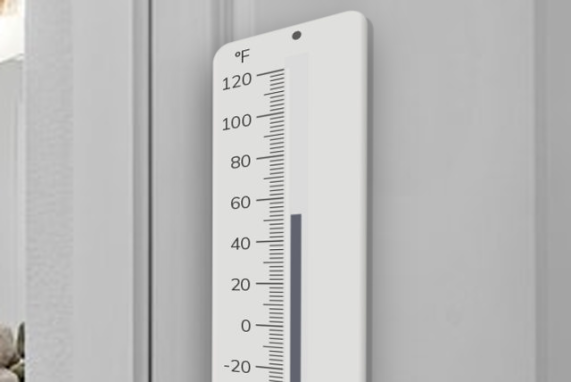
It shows value=52 unit=°F
